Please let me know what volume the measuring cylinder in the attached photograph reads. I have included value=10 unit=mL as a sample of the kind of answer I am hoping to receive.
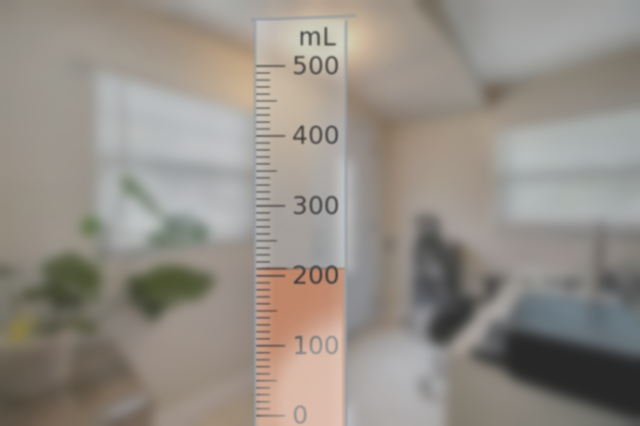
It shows value=210 unit=mL
